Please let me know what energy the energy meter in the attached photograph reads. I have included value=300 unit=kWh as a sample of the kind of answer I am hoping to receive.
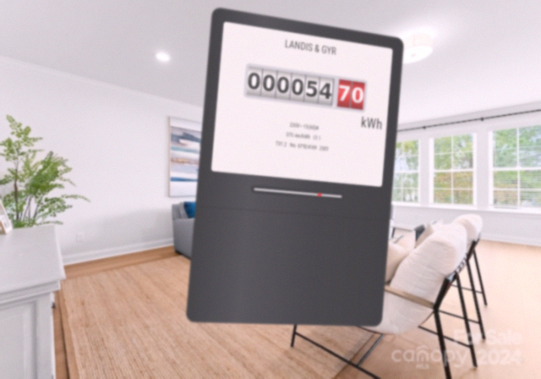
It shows value=54.70 unit=kWh
